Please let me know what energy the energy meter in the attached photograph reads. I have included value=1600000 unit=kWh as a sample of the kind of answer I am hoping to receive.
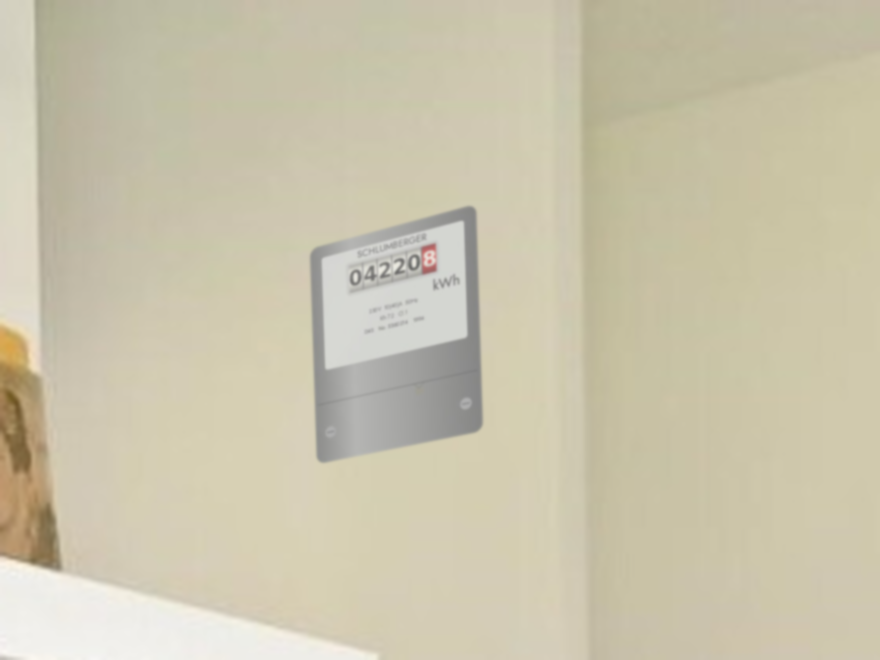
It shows value=4220.8 unit=kWh
